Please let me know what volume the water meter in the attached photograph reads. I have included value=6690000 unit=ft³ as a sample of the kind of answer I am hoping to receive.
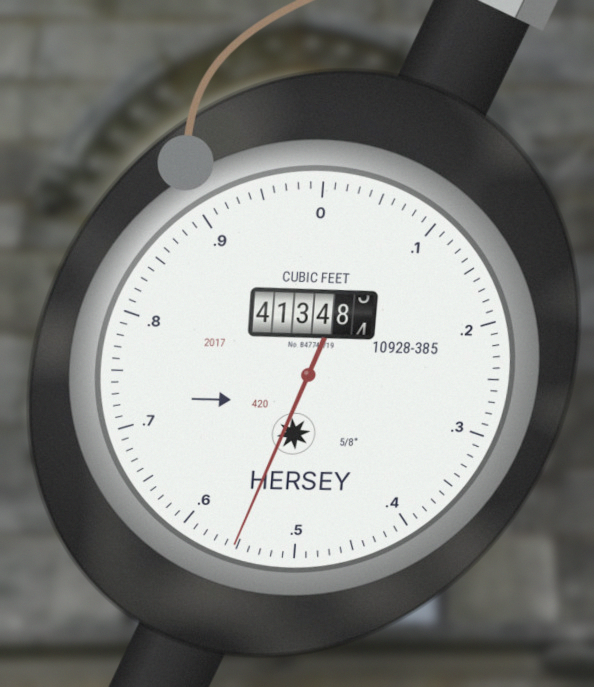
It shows value=413483.55 unit=ft³
